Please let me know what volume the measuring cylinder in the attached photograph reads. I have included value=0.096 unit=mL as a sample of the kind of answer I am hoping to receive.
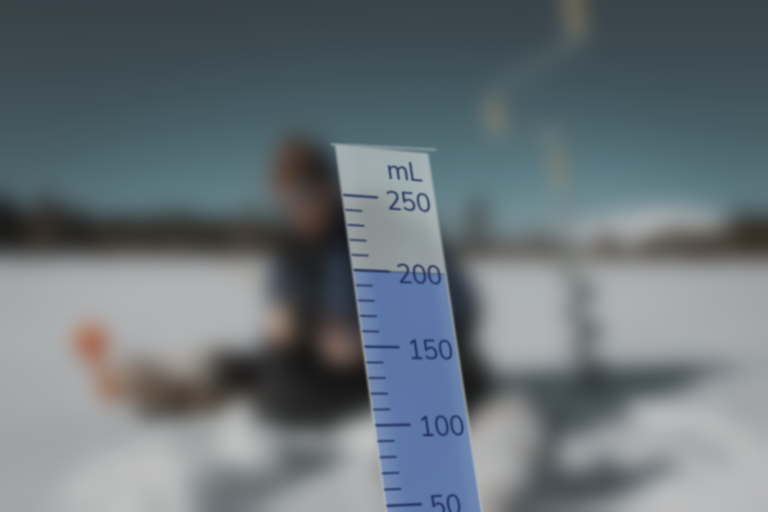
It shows value=200 unit=mL
